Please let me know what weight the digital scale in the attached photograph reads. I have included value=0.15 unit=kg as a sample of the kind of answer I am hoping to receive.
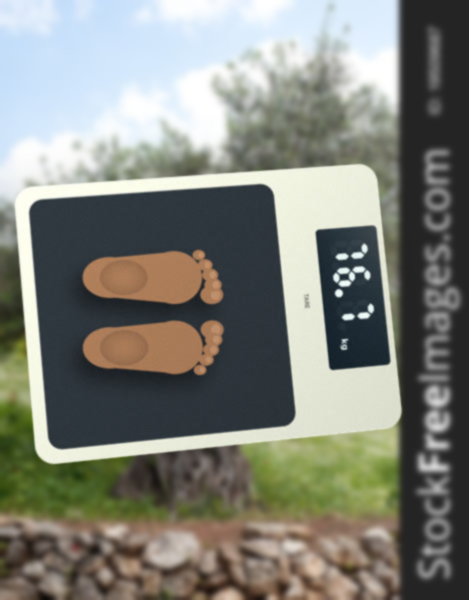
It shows value=76.7 unit=kg
